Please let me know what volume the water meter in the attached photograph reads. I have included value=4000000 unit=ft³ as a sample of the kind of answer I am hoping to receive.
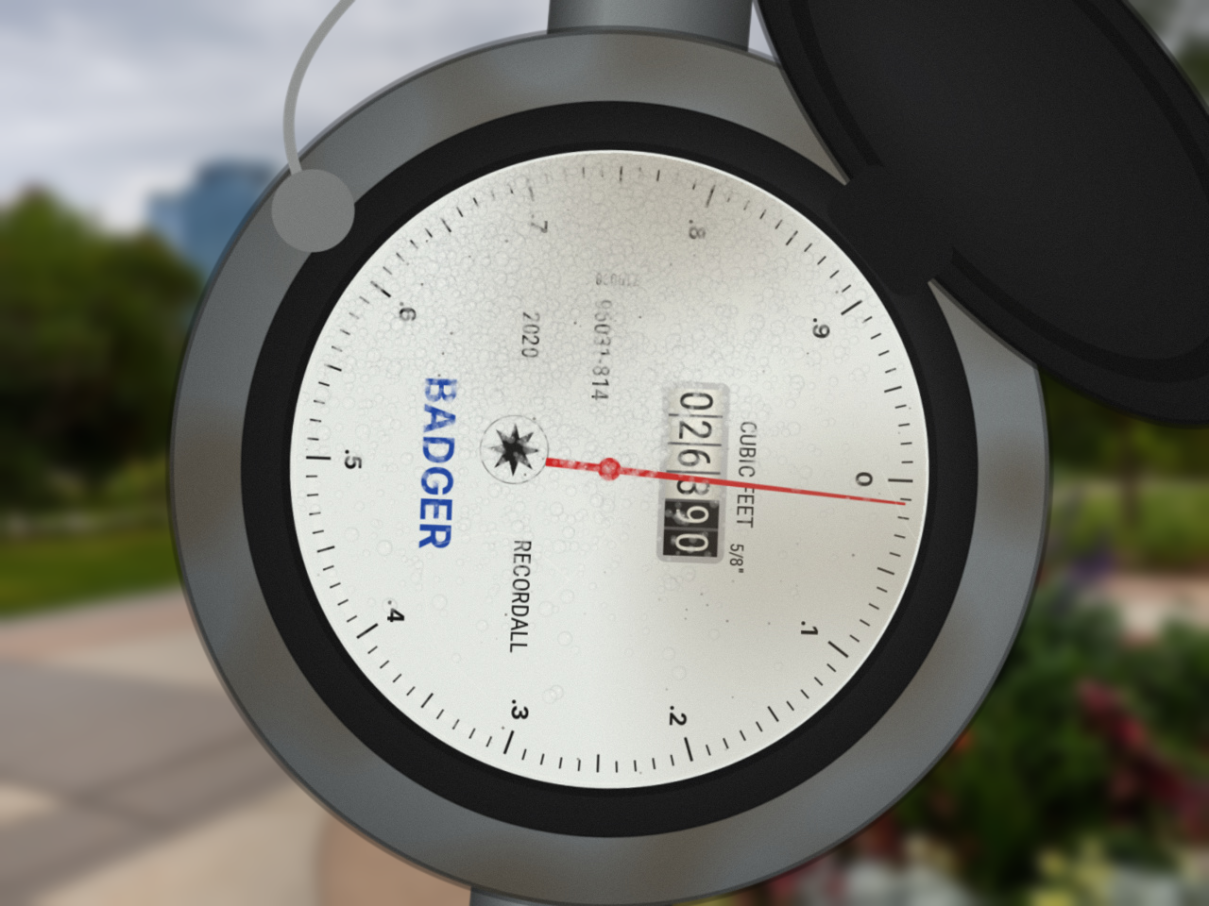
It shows value=26390.01 unit=ft³
